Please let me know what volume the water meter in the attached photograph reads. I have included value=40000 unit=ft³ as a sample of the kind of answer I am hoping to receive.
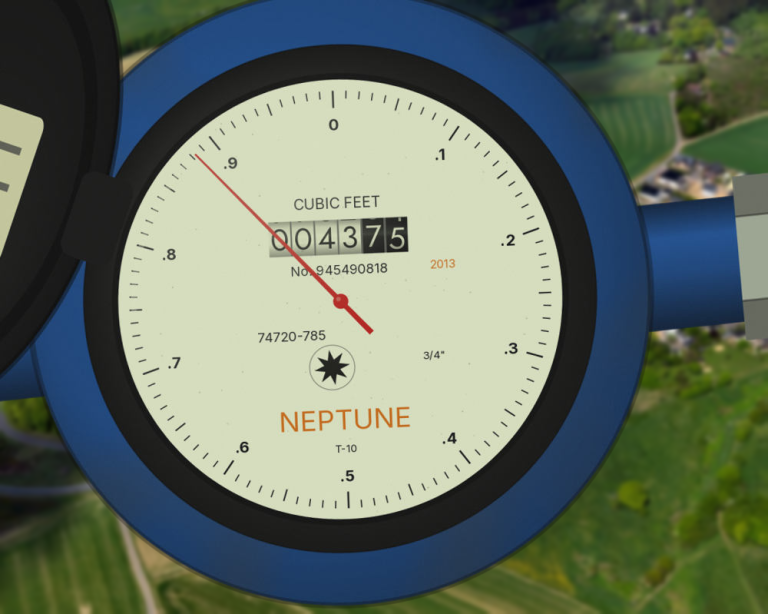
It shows value=4374.88 unit=ft³
